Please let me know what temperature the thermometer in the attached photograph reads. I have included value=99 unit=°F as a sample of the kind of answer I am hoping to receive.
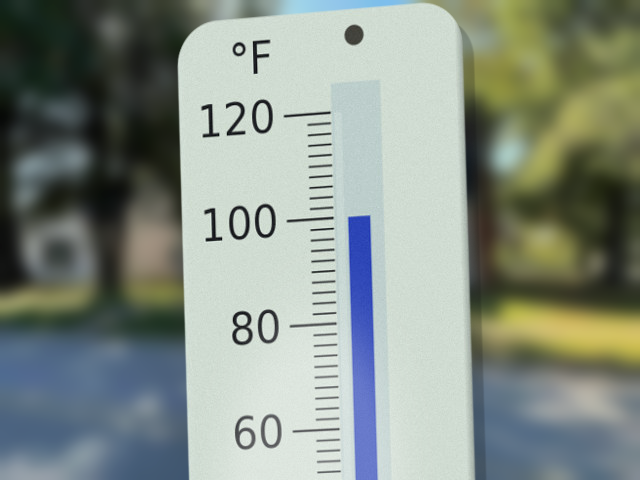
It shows value=100 unit=°F
